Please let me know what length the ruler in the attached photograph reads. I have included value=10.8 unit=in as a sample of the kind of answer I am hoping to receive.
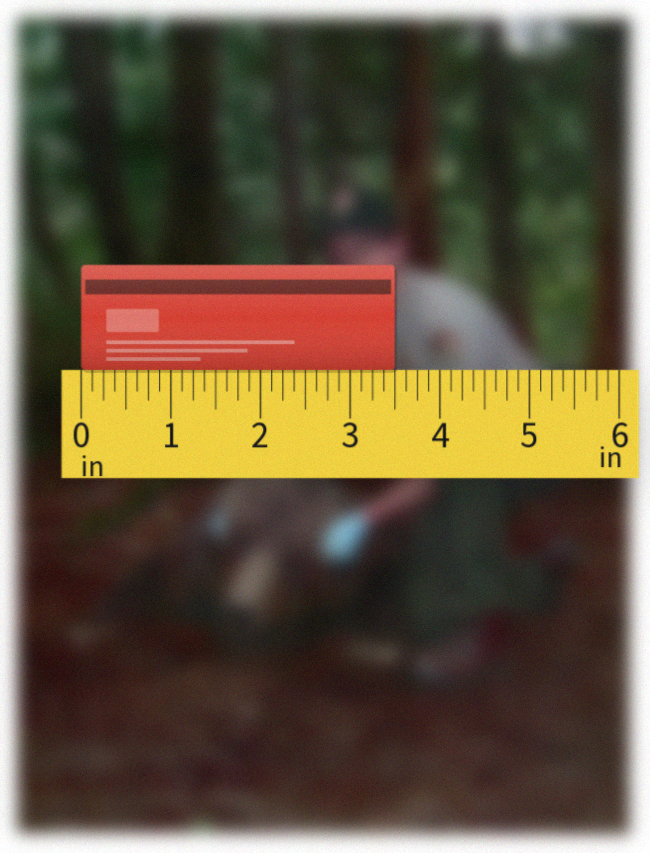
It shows value=3.5 unit=in
